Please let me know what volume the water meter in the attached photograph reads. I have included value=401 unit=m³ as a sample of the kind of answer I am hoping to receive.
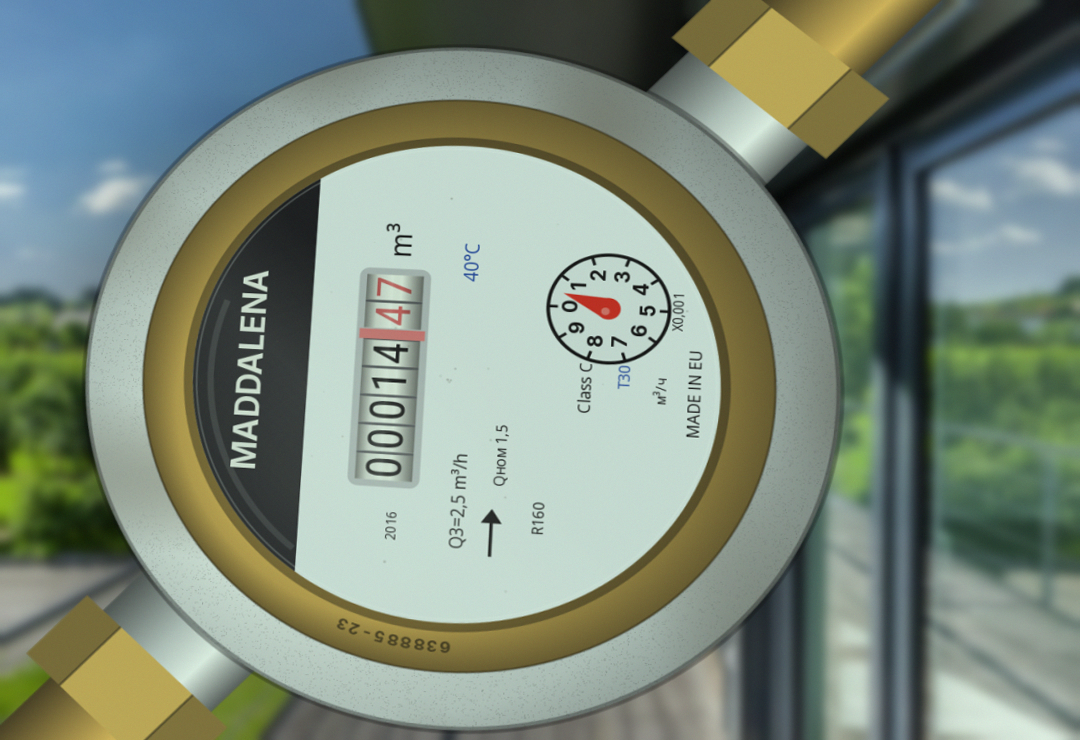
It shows value=14.470 unit=m³
